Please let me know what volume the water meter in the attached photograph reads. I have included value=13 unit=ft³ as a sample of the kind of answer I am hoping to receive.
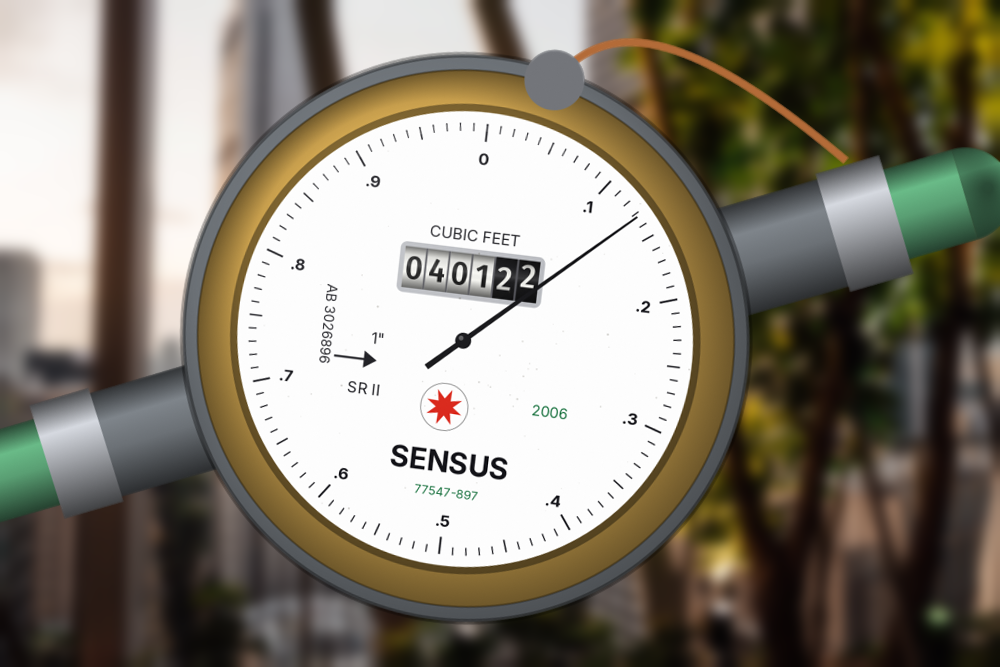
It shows value=40122.13 unit=ft³
